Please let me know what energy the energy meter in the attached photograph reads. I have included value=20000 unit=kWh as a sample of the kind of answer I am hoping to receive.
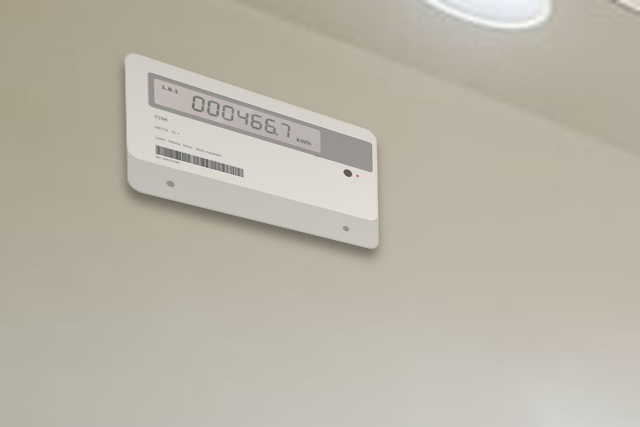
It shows value=466.7 unit=kWh
